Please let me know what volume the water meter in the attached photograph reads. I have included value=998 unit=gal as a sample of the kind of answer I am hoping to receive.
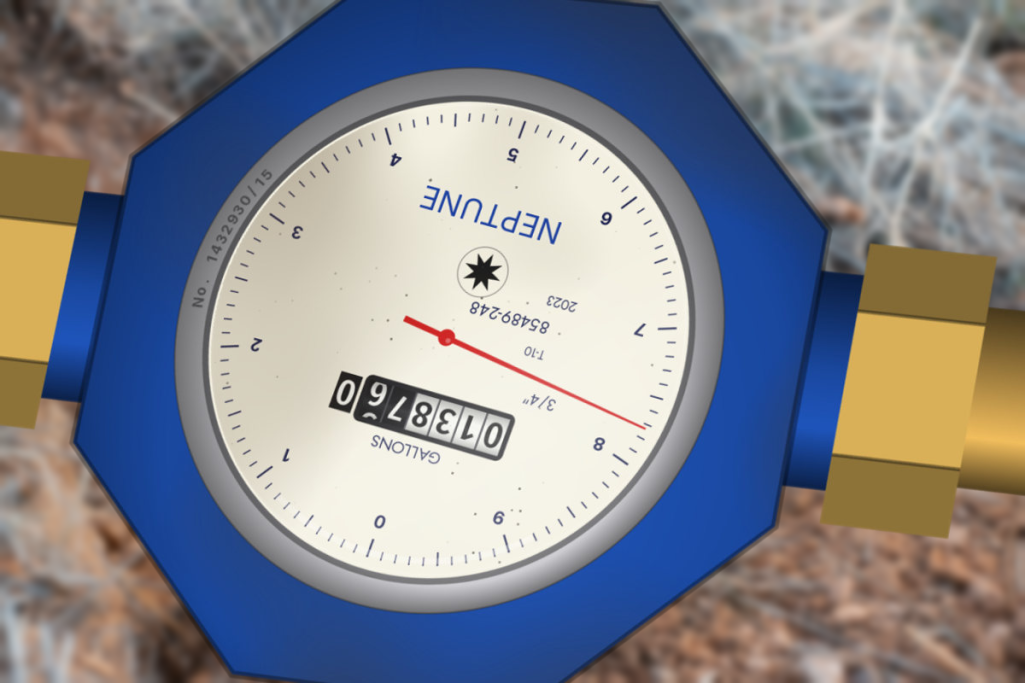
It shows value=138757.7 unit=gal
